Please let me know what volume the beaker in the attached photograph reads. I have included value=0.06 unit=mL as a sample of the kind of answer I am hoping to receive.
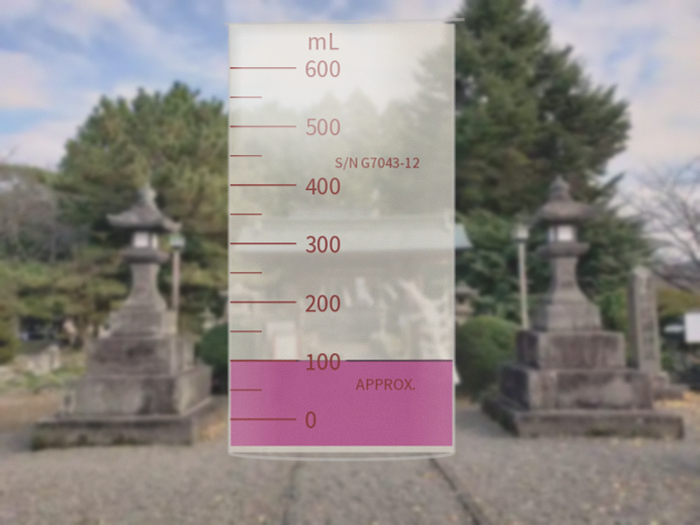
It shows value=100 unit=mL
